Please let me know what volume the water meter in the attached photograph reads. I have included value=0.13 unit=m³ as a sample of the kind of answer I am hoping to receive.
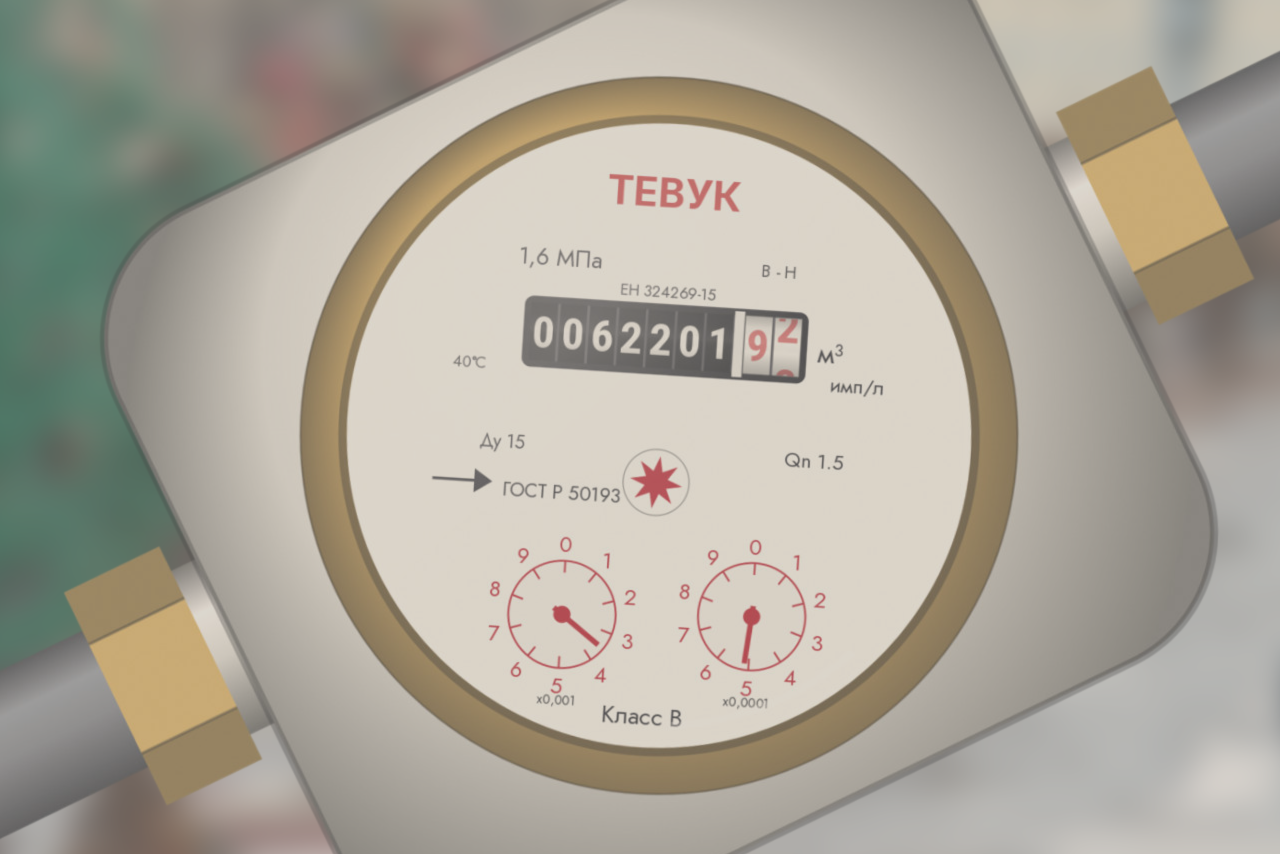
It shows value=62201.9235 unit=m³
